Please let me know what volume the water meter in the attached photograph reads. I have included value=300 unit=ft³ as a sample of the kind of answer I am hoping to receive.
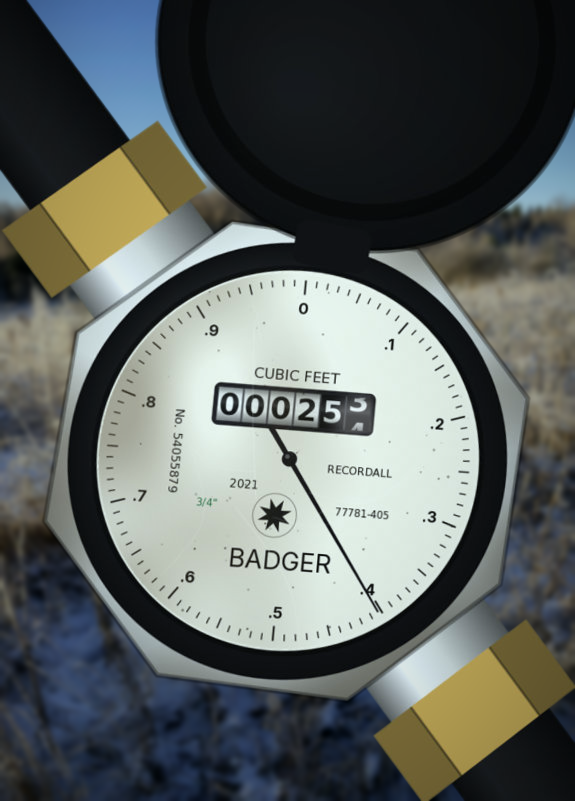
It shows value=253.40 unit=ft³
